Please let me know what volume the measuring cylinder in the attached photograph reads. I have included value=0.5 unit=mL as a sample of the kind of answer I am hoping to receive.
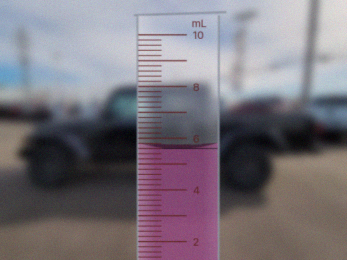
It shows value=5.6 unit=mL
